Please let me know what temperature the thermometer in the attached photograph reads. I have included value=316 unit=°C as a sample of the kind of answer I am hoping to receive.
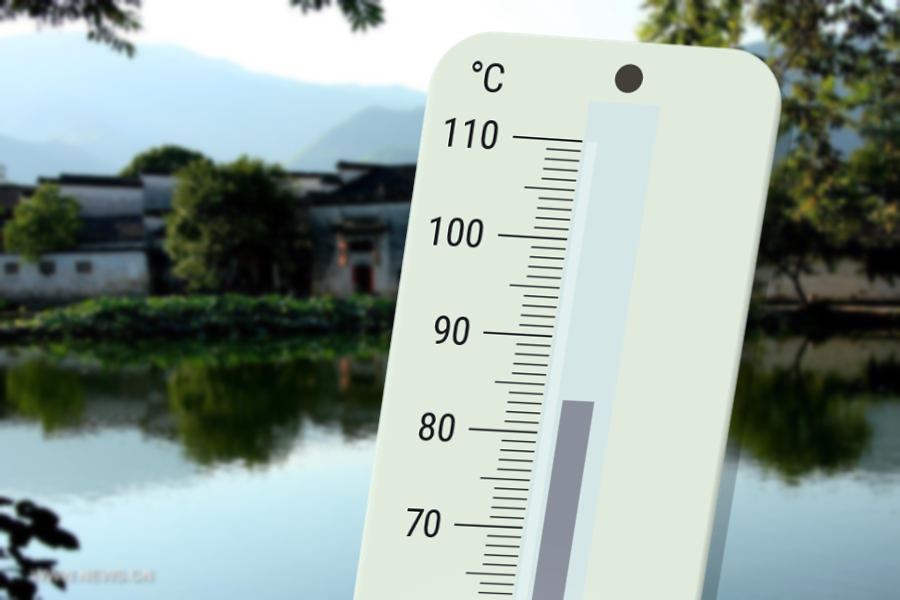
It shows value=83.5 unit=°C
